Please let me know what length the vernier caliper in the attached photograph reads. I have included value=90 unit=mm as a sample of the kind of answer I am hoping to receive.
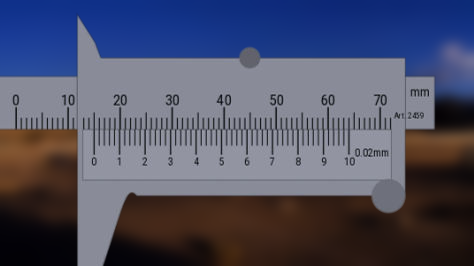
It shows value=15.0 unit=mm
